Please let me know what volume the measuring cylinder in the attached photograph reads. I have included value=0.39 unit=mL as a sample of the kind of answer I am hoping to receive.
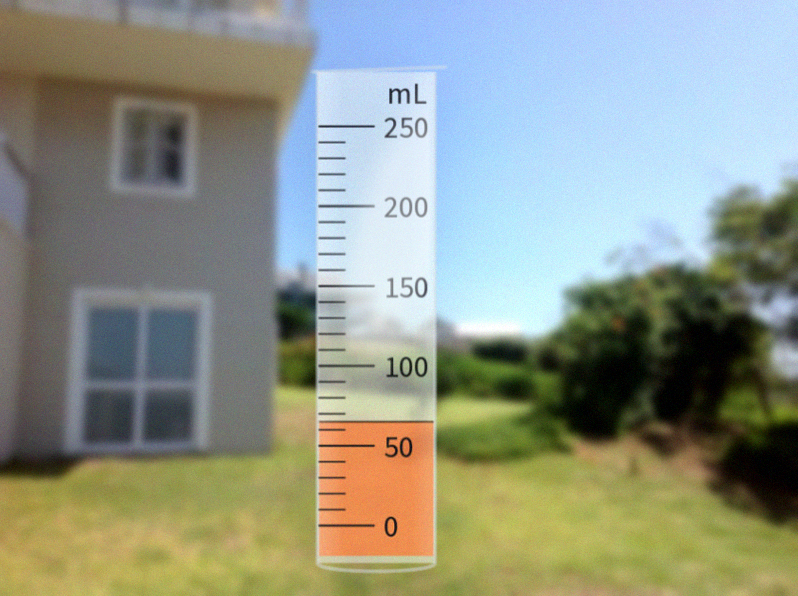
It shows value=65 unit=mL
